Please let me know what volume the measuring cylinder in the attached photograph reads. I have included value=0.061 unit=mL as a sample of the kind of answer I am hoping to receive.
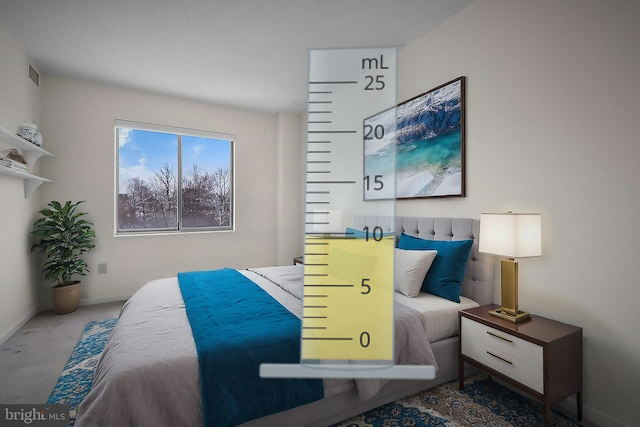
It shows value=9.5 unit=mL
